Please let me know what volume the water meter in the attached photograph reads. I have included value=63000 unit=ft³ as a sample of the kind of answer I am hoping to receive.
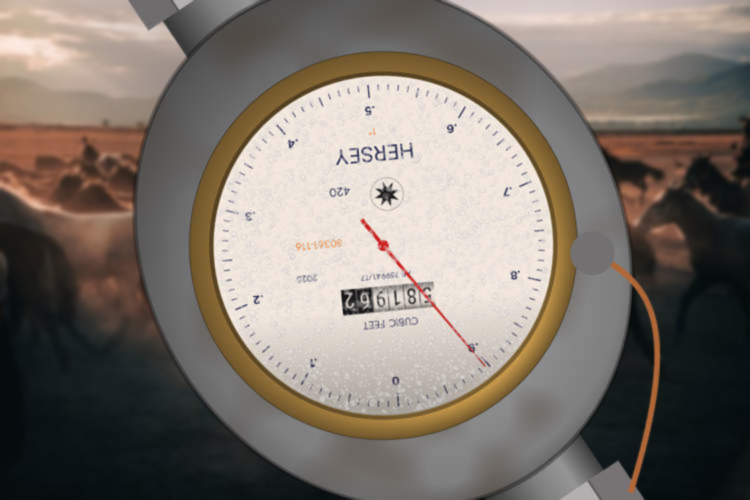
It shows value=581961.90 unit=ft³
